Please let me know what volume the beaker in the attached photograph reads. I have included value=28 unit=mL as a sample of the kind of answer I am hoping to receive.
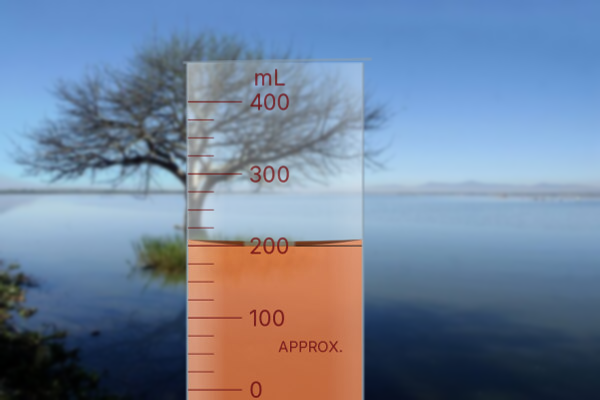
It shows value=200 unit=mL
